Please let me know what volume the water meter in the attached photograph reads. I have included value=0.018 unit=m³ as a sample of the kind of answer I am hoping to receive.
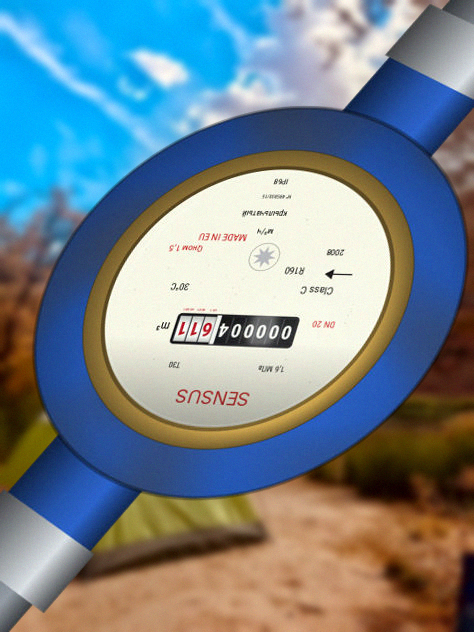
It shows value=4.611 unit=m³
